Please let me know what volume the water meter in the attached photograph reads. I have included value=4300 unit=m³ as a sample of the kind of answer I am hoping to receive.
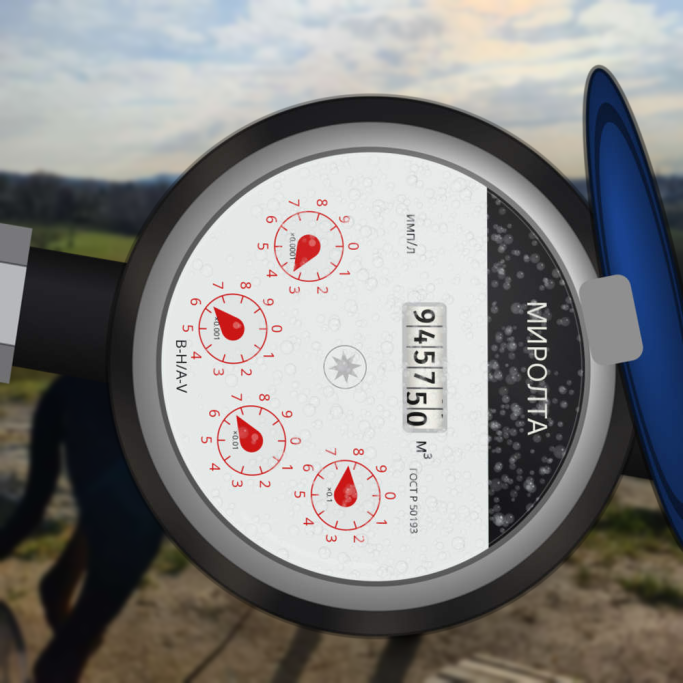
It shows value=945749.7663 unit=m³
